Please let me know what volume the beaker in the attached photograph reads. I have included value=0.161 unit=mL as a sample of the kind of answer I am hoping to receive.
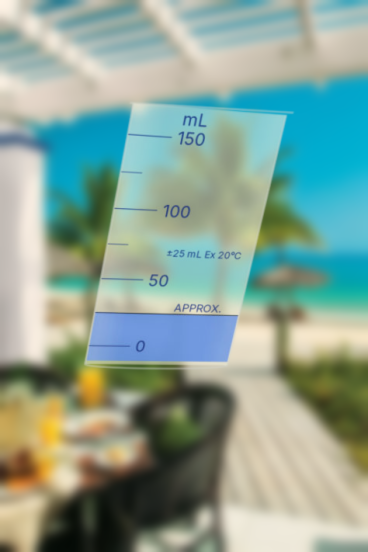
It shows value=25 unit=mL
